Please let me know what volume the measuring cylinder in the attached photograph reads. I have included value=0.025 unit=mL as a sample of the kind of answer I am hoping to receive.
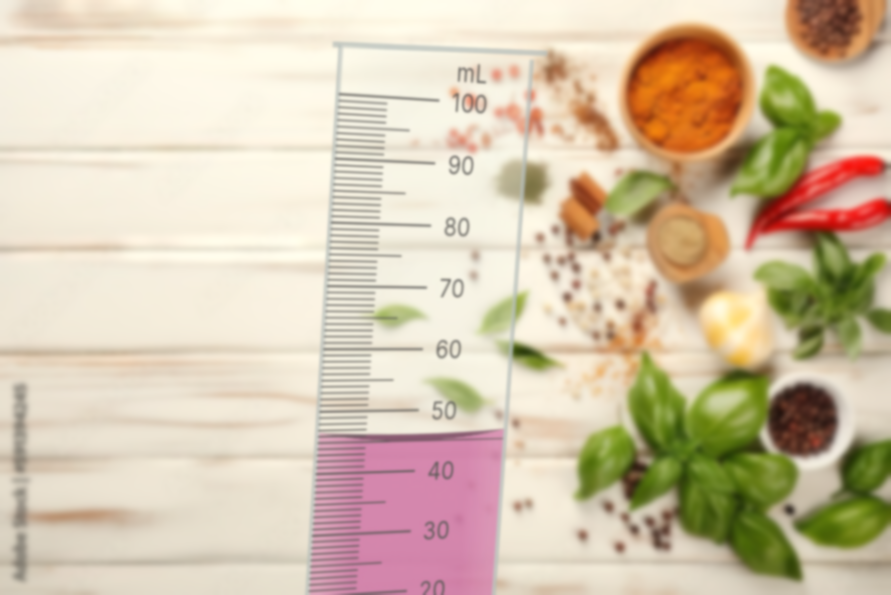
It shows value=45 unit=mL
